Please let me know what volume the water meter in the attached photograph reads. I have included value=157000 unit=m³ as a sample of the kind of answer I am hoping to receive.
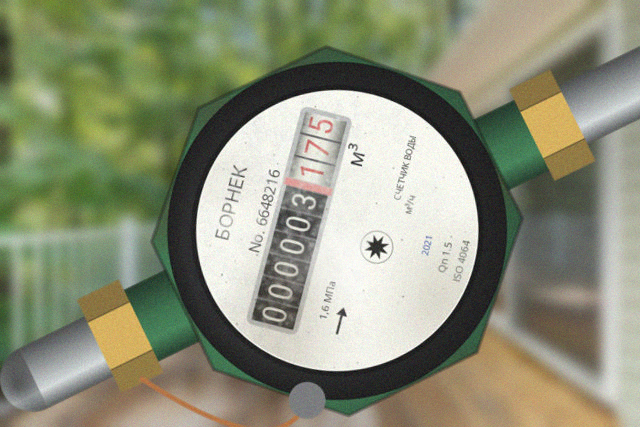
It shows value=3.175 unit=m³
